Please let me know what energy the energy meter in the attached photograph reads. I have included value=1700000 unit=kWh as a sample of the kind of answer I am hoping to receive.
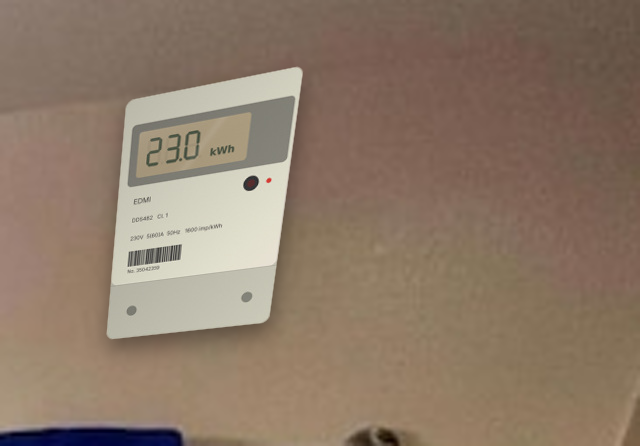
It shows value=23.0 unit=kWh
